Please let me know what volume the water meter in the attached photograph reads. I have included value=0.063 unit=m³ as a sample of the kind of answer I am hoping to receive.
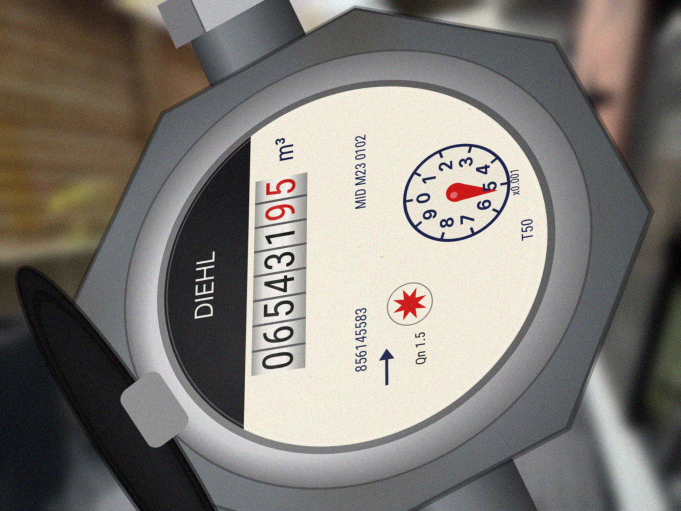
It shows value=65431.955 unit=m³
